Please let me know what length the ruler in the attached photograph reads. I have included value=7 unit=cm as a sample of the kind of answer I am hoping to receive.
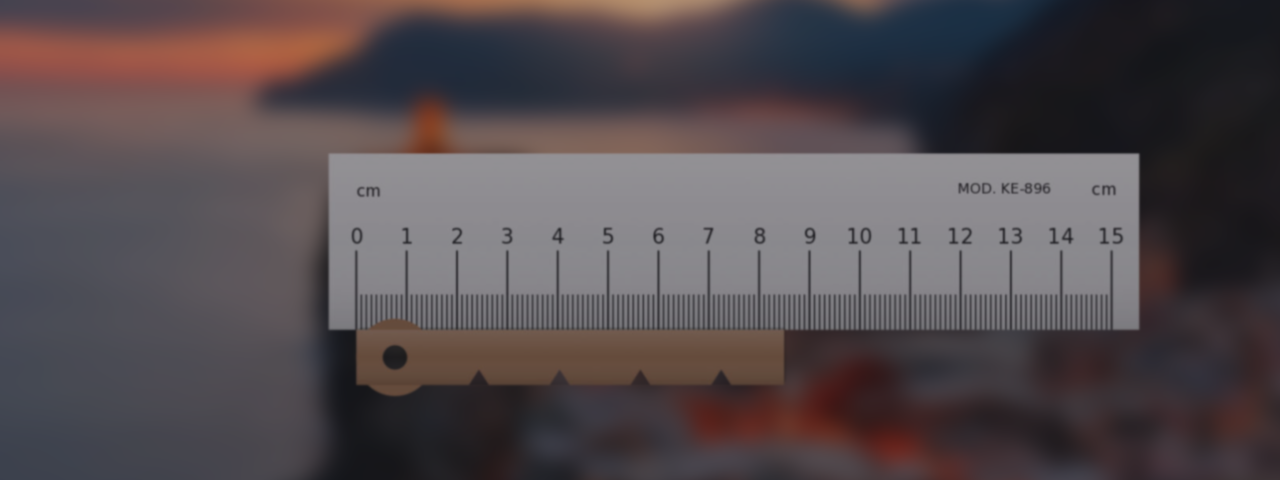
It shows value=8.5 unit=cm
